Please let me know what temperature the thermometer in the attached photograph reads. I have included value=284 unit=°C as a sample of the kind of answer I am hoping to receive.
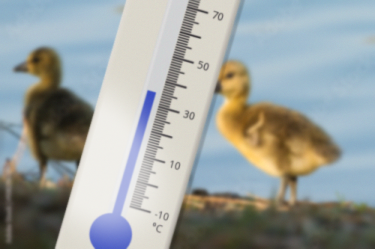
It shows value=35 unit=°C
